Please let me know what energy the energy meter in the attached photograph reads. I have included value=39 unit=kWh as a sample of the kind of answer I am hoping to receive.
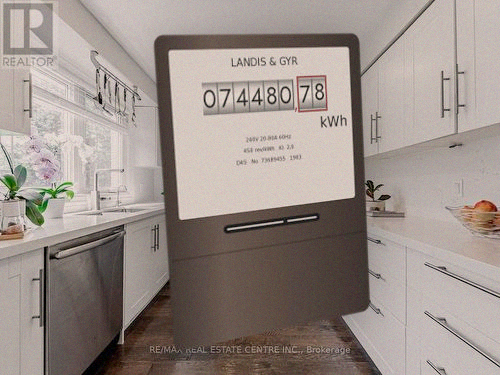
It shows value=74480.78 unit=kWh
